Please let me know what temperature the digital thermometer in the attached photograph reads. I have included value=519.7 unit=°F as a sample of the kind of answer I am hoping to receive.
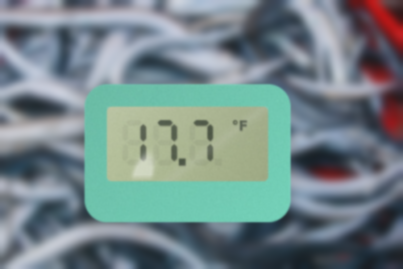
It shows value=17.7 unit=°F
